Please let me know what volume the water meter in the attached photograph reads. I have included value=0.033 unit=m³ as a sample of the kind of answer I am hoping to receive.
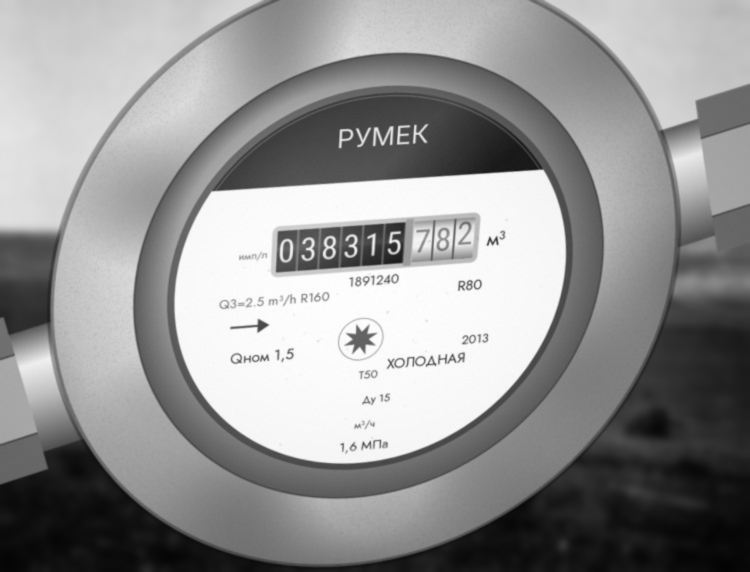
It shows value=38315.782 unit=m³
